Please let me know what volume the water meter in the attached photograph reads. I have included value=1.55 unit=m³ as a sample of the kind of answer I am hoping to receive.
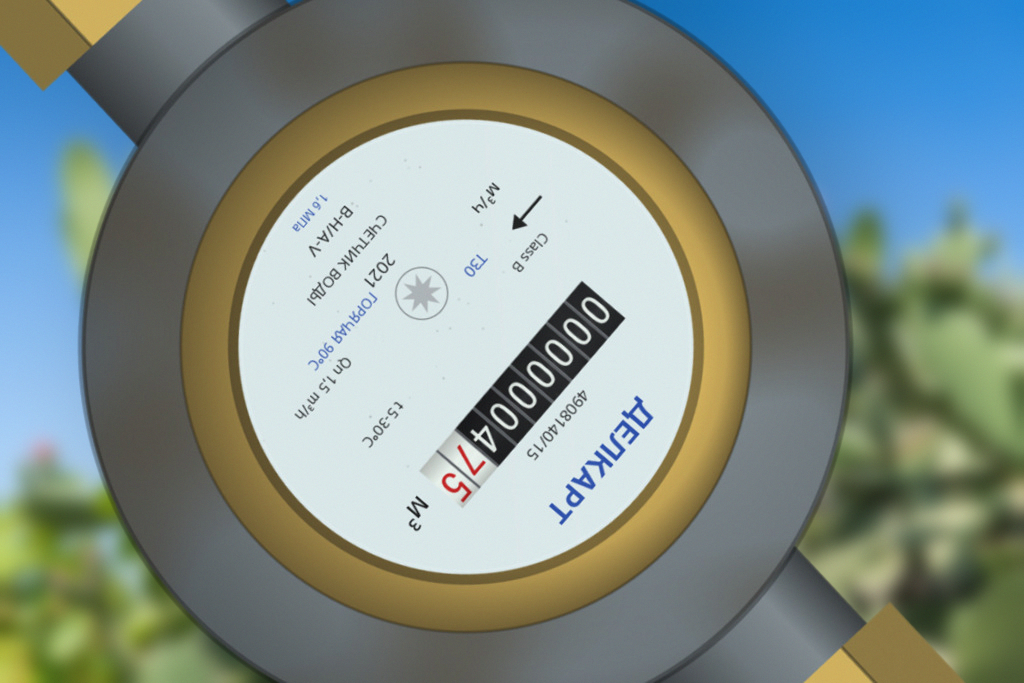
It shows value=4.75 unit=m³
